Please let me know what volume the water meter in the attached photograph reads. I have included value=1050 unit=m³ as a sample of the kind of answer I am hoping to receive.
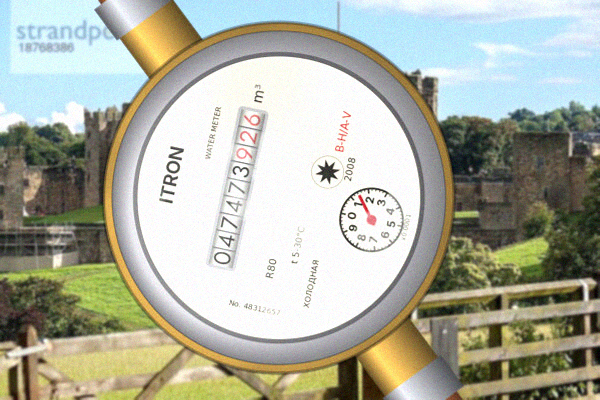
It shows value=47473.9261 unit=m³
